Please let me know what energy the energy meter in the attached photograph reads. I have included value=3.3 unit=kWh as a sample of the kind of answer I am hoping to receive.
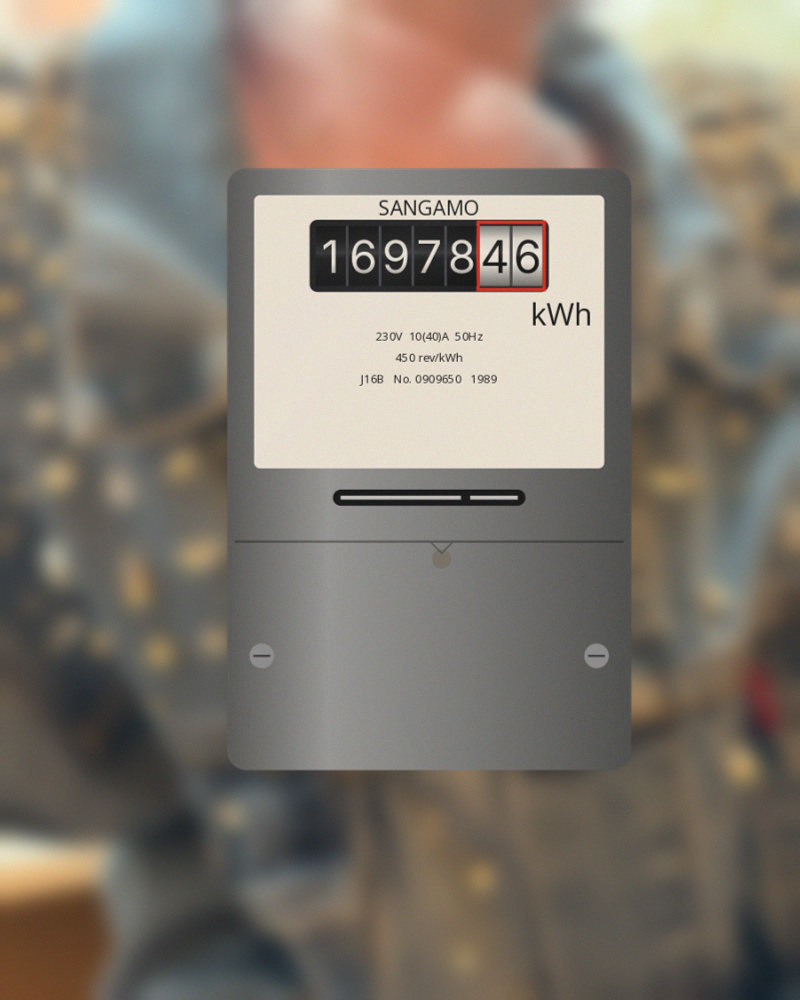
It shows value=16978.46 unit=kWh
